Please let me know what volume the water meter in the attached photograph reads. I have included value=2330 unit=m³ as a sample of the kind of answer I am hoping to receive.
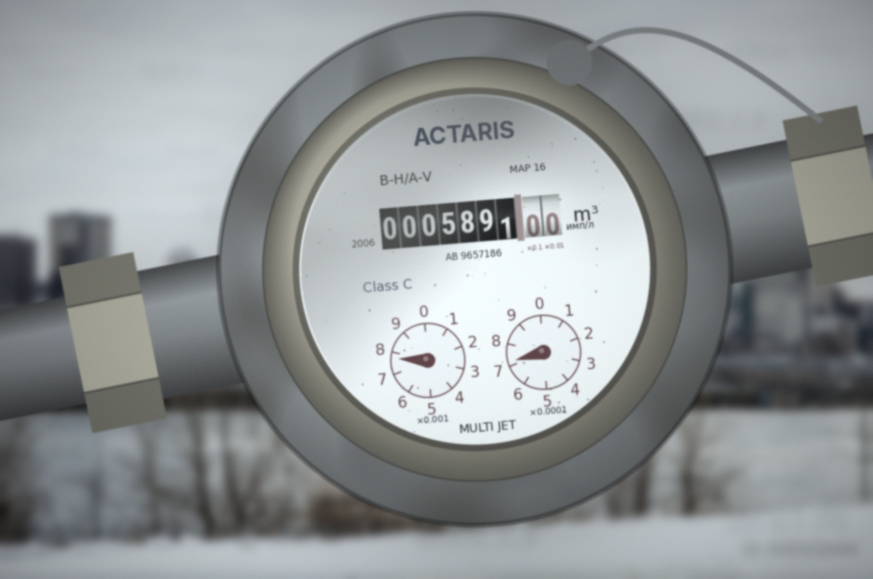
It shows value=5890.9977 unit=m³
